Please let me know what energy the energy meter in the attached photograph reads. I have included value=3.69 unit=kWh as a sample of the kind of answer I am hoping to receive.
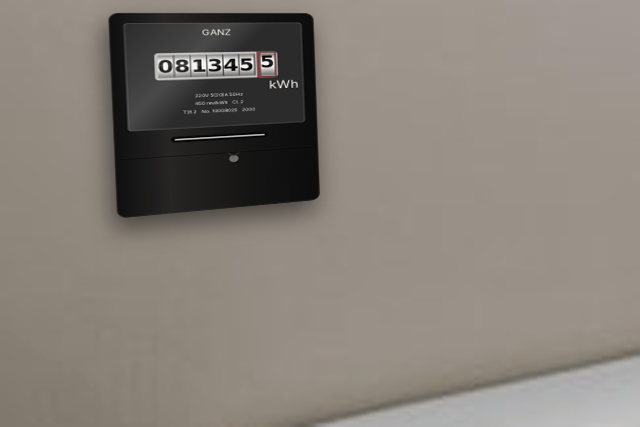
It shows value=81345.5 unit=kWh
